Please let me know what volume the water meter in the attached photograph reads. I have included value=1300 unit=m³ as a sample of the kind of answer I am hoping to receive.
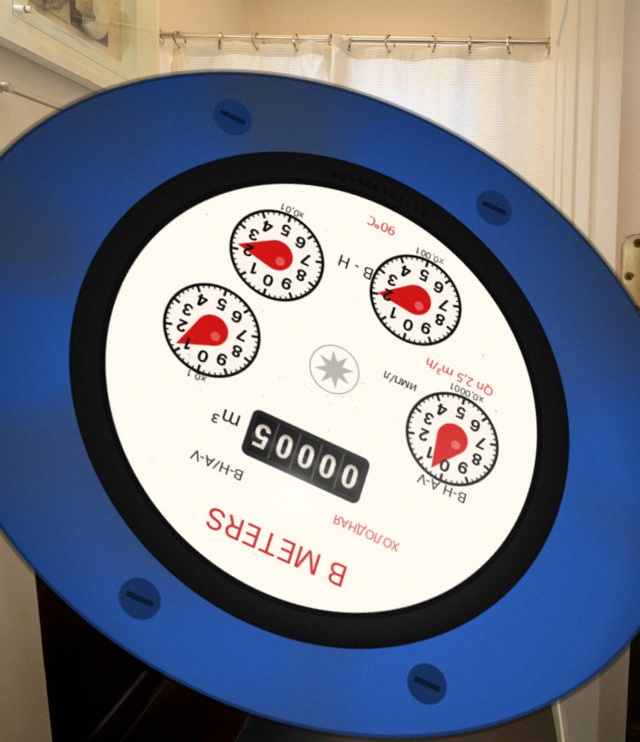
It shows value=5.1220 unit=m³
